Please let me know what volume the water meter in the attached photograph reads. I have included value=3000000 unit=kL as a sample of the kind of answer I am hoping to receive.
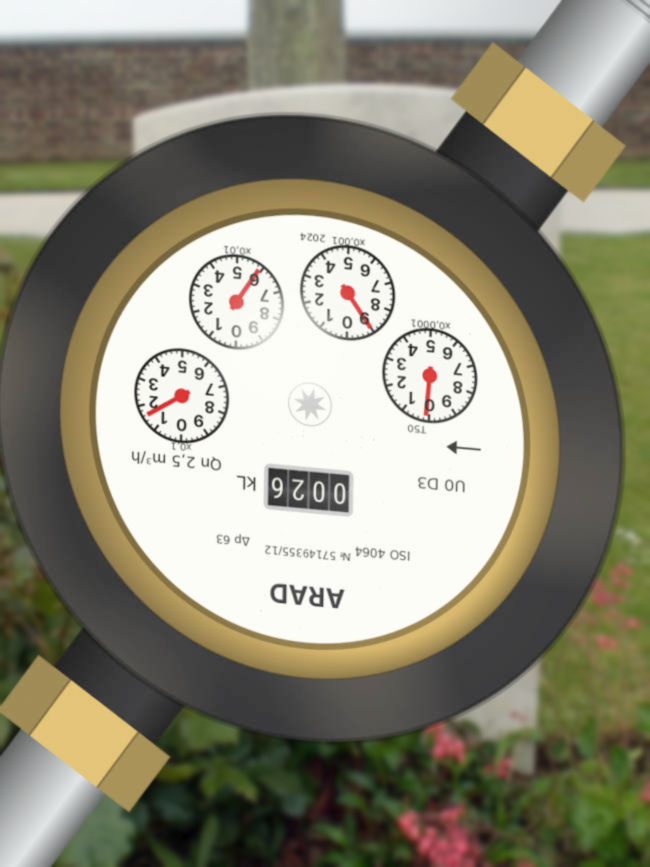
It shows value=26.1590 unit=kL
